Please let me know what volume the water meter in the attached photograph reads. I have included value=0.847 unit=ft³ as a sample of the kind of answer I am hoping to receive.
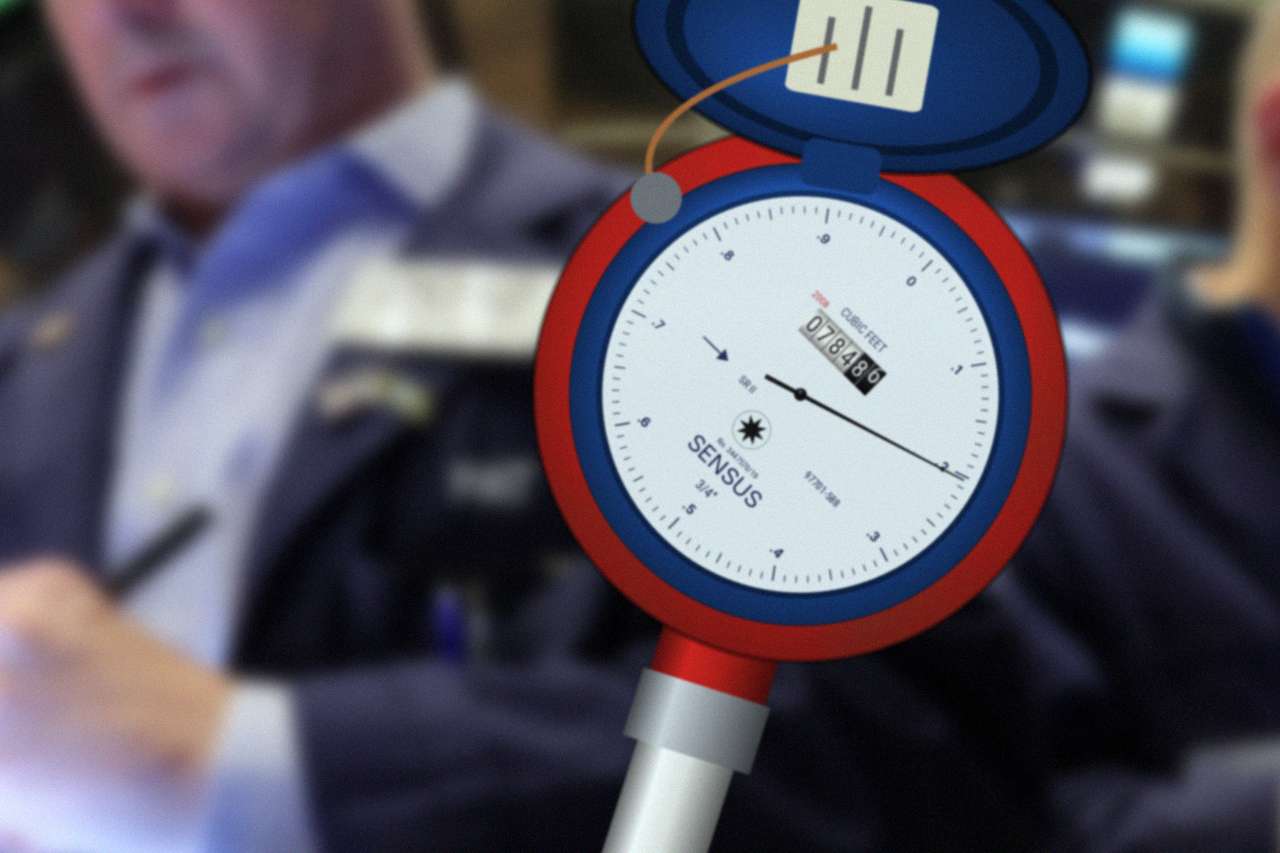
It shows value=78486.20 unit=ft³
